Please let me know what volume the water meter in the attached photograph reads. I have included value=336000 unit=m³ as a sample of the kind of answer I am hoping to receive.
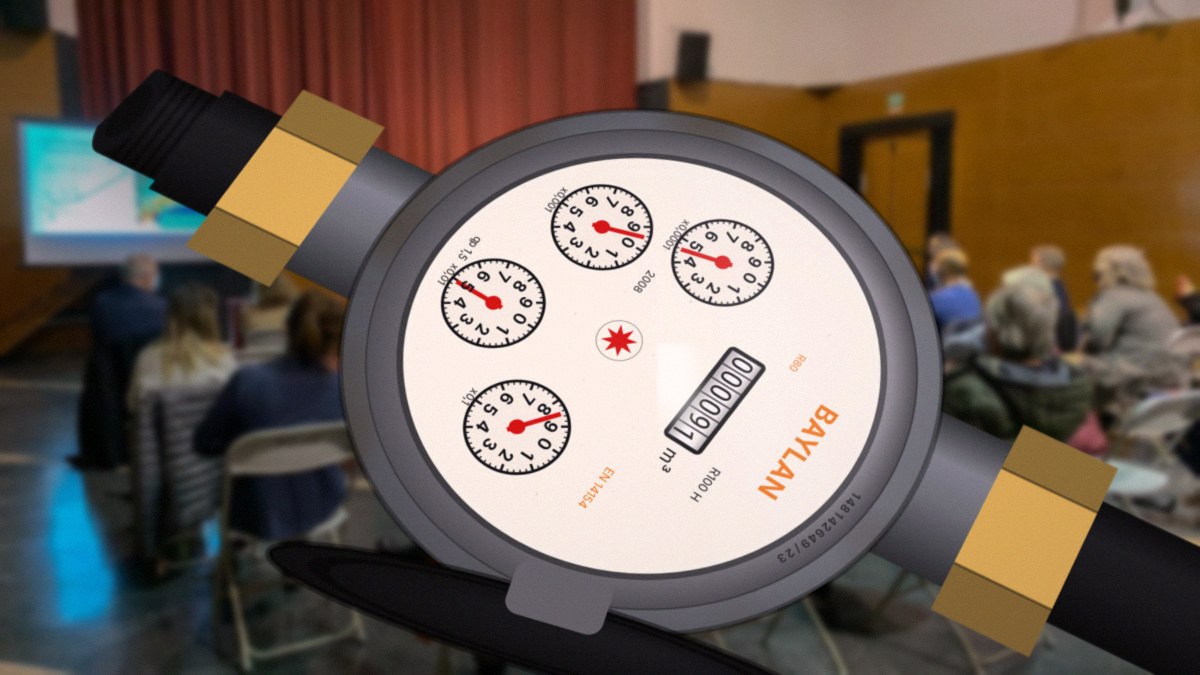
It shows value=90.8494 unit=m³
